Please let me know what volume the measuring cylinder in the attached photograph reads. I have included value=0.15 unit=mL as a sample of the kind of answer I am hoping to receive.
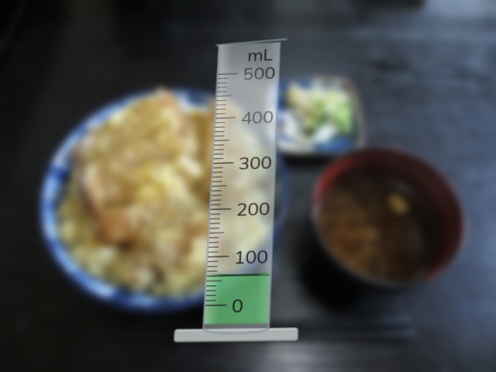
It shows value=60 unit=mL
